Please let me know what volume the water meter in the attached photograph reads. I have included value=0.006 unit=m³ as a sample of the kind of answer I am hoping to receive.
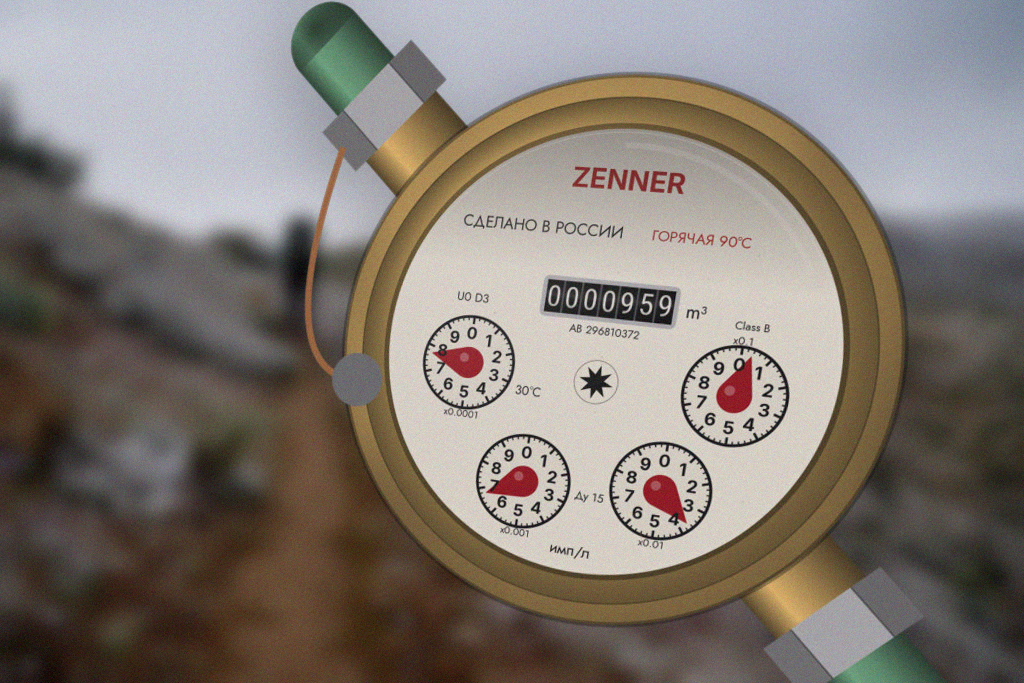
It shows value=959.0367 unit=m³
